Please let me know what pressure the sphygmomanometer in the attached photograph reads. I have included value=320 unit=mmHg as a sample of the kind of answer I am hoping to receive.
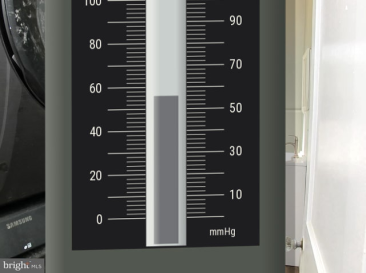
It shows value=56 unit=mmHg
